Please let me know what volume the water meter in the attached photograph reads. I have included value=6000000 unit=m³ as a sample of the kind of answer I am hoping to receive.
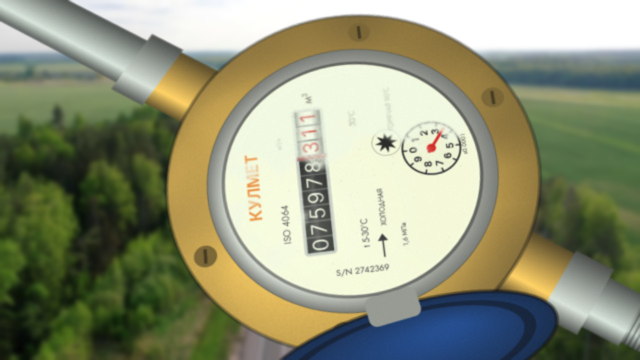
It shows value=75978.3113 unit=m³
